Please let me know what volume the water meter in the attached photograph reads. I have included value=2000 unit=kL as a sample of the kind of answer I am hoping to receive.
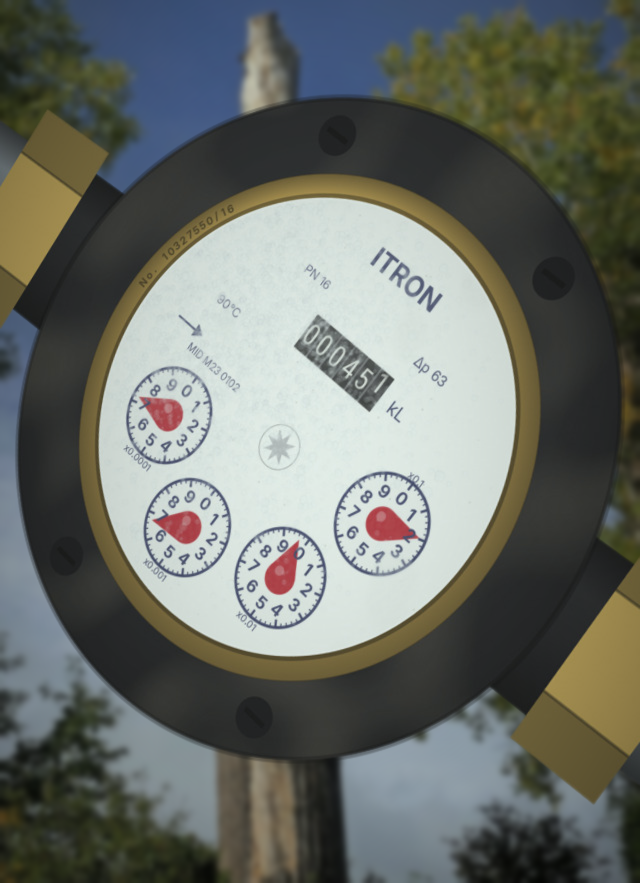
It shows value=451.1967 unit=kL
